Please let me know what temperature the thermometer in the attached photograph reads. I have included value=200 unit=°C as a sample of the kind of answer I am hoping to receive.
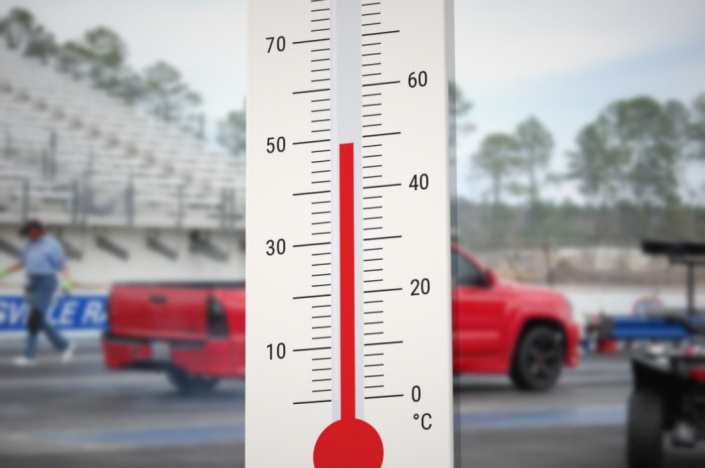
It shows value=49 unit=°C
